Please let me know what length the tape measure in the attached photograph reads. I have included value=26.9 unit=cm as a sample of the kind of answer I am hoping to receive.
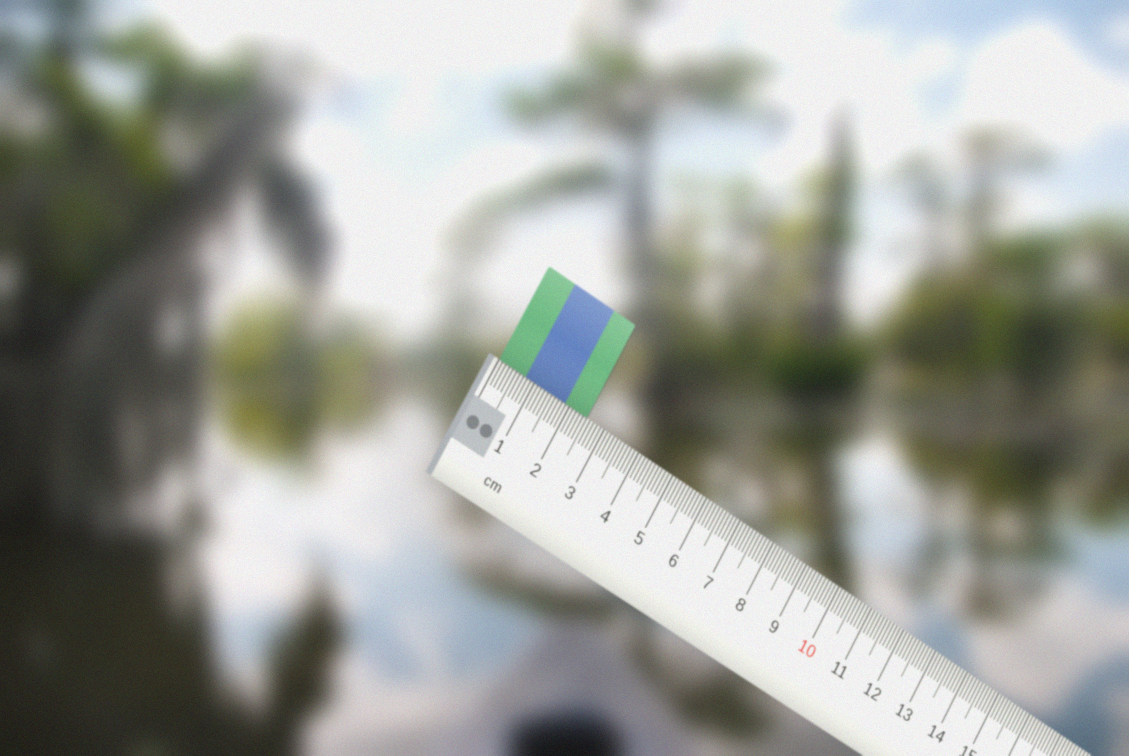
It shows value=2.5 unit=cm
